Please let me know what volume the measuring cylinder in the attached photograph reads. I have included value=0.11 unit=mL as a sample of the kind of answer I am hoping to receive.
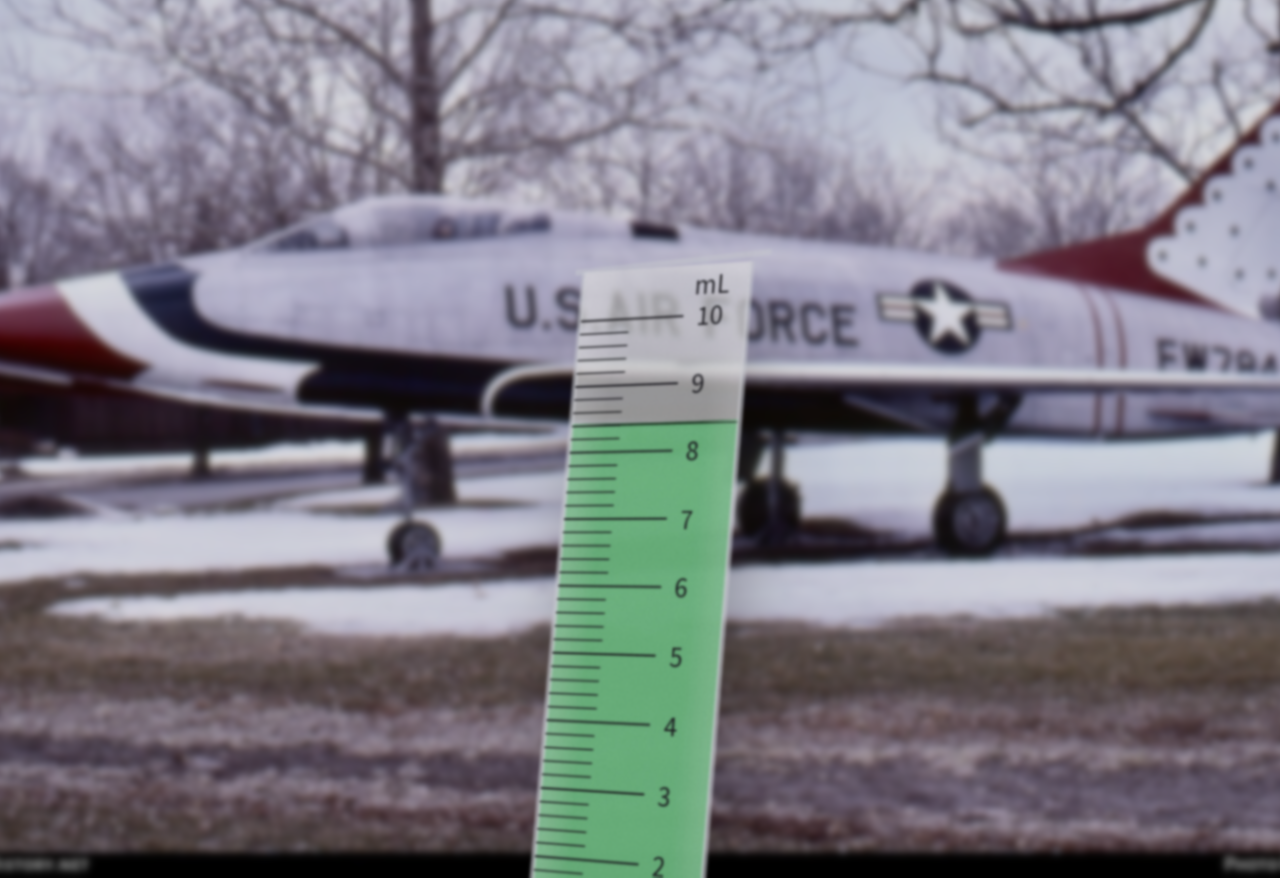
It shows value=8.4 unit=mL
